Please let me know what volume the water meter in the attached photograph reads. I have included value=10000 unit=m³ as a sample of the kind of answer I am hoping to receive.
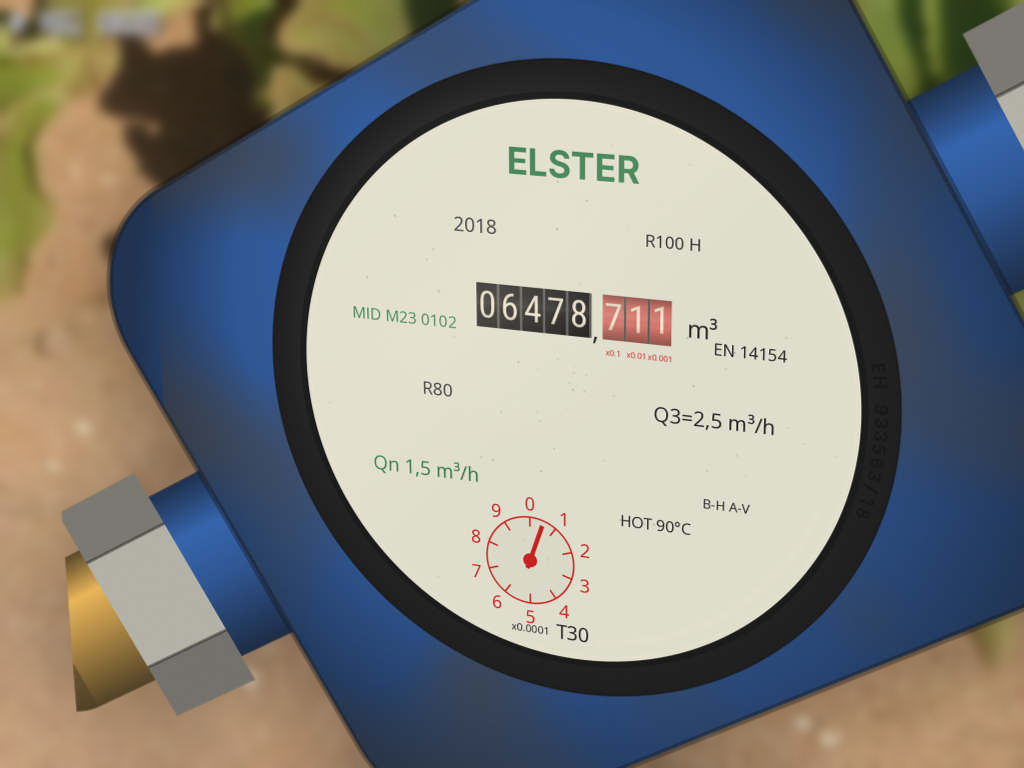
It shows value=6478.7110 unit=m³
